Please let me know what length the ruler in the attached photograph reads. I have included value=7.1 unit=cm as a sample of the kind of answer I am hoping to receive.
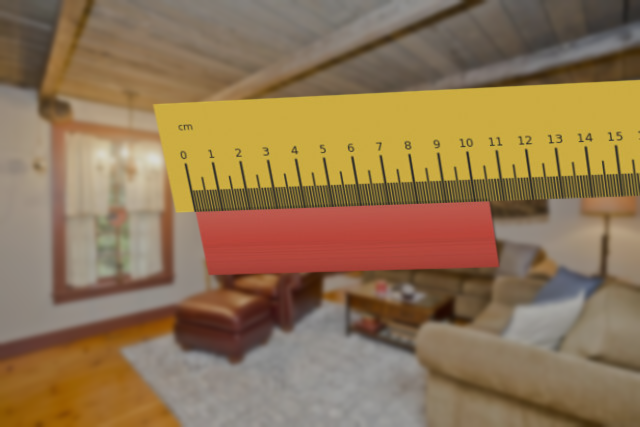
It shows value=10.5 unit=cm
